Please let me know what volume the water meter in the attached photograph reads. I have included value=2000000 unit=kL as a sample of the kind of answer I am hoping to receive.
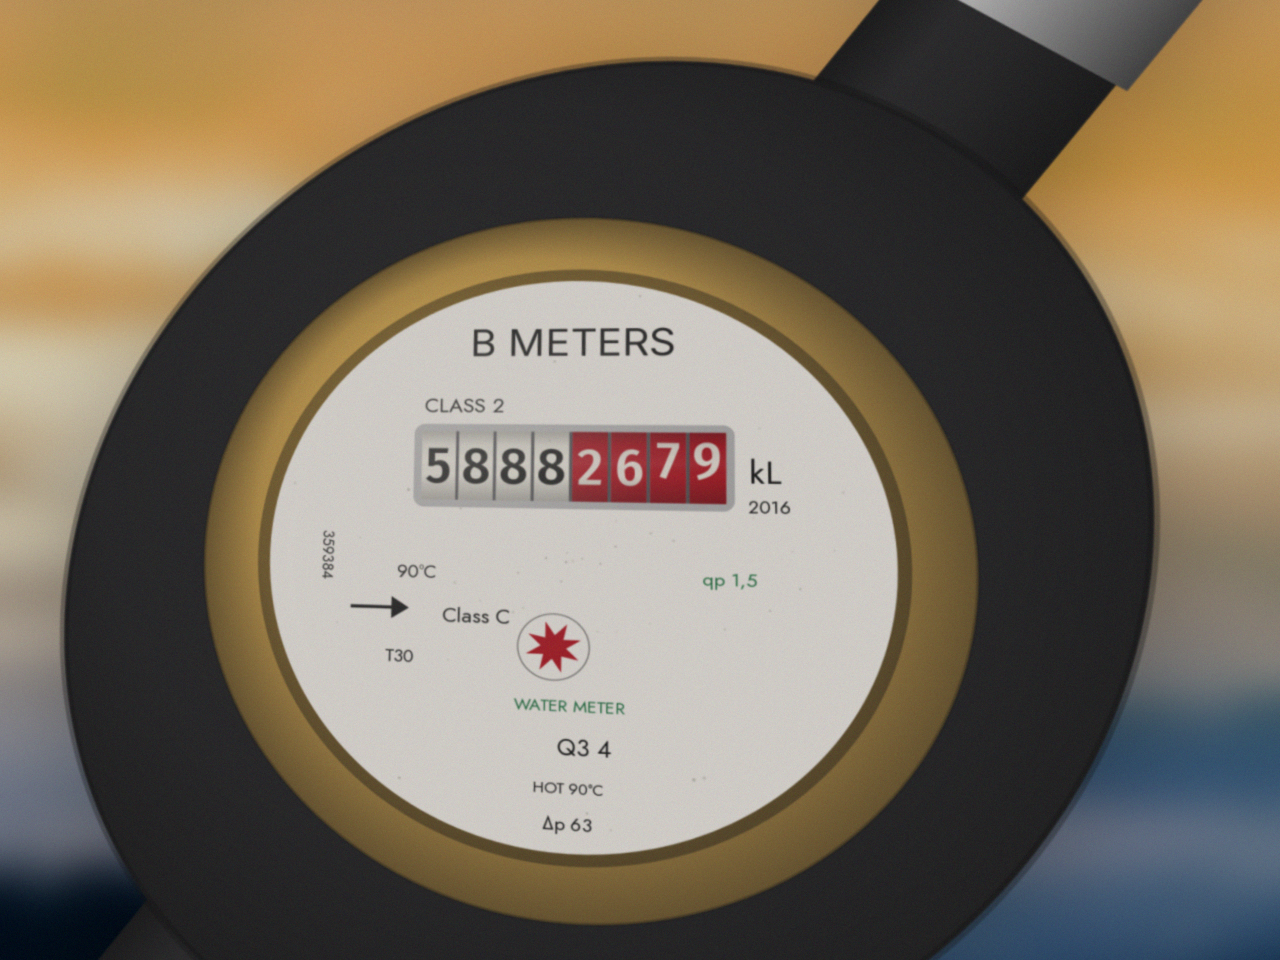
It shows value=5888.2679 unit=kL
